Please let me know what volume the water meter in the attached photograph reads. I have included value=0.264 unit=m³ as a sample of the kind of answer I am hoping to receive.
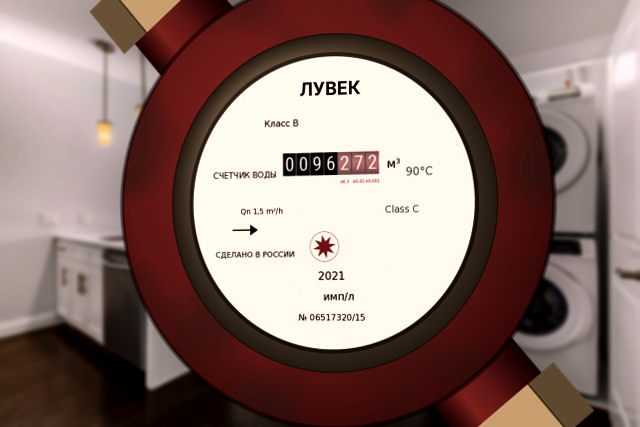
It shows value=96.272 unit=m³
